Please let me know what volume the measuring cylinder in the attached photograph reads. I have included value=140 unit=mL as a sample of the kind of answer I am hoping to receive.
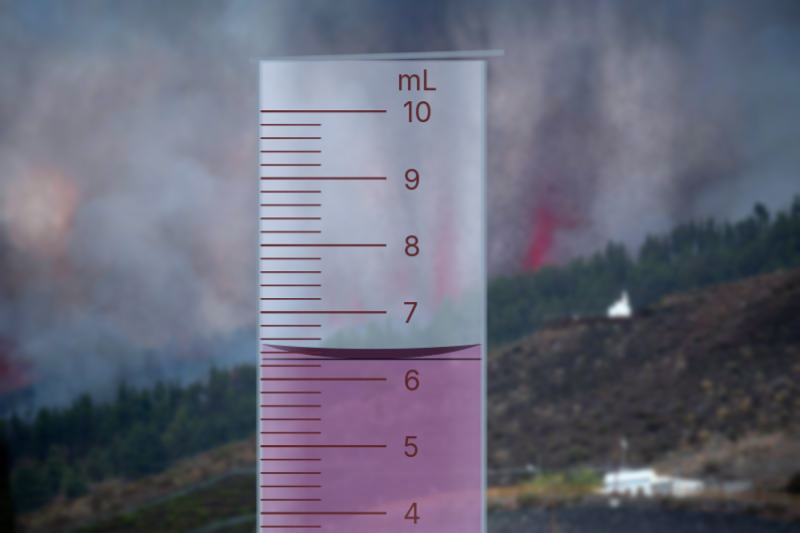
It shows value=6.3 unit=mL
